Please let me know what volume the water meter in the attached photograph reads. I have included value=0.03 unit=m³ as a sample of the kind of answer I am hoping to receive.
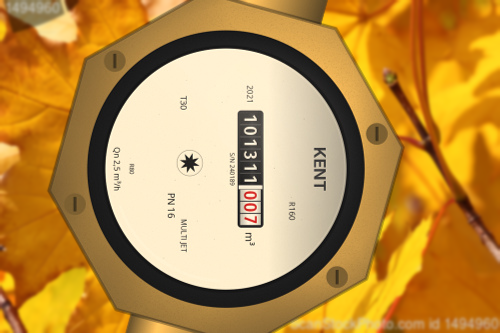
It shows value=101311.007 unit=m³
